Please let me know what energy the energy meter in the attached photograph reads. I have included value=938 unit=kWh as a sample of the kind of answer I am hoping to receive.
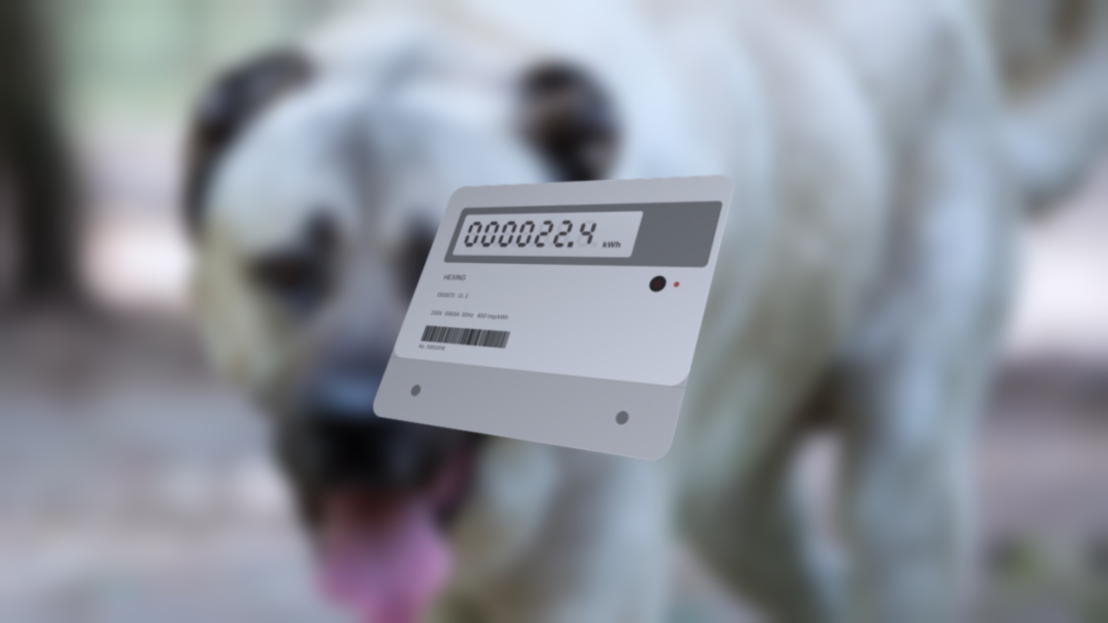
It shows value=22.4 unit=kWh
